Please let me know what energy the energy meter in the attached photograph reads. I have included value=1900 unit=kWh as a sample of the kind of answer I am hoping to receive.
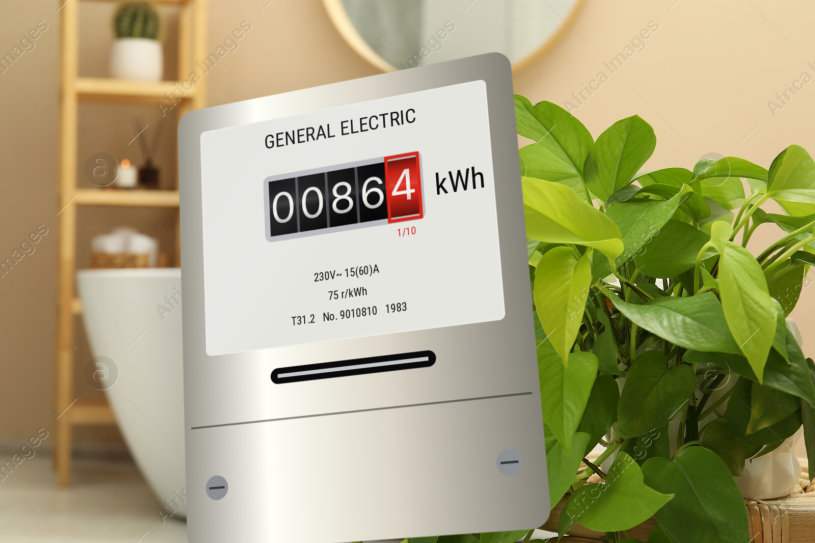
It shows value=86.4 unit=kWh
